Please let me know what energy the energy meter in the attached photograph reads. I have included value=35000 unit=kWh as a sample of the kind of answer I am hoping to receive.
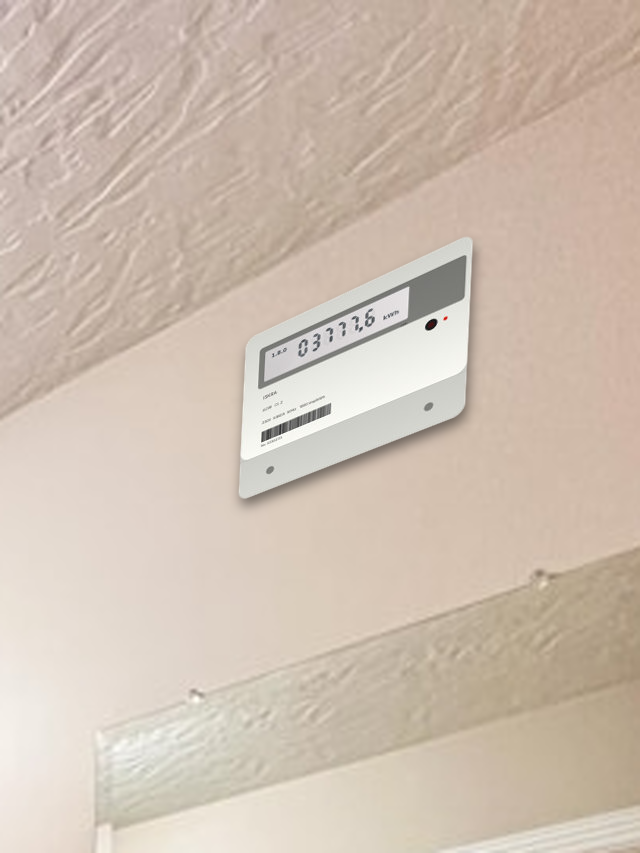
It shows value=3777.6 unit=kWh
